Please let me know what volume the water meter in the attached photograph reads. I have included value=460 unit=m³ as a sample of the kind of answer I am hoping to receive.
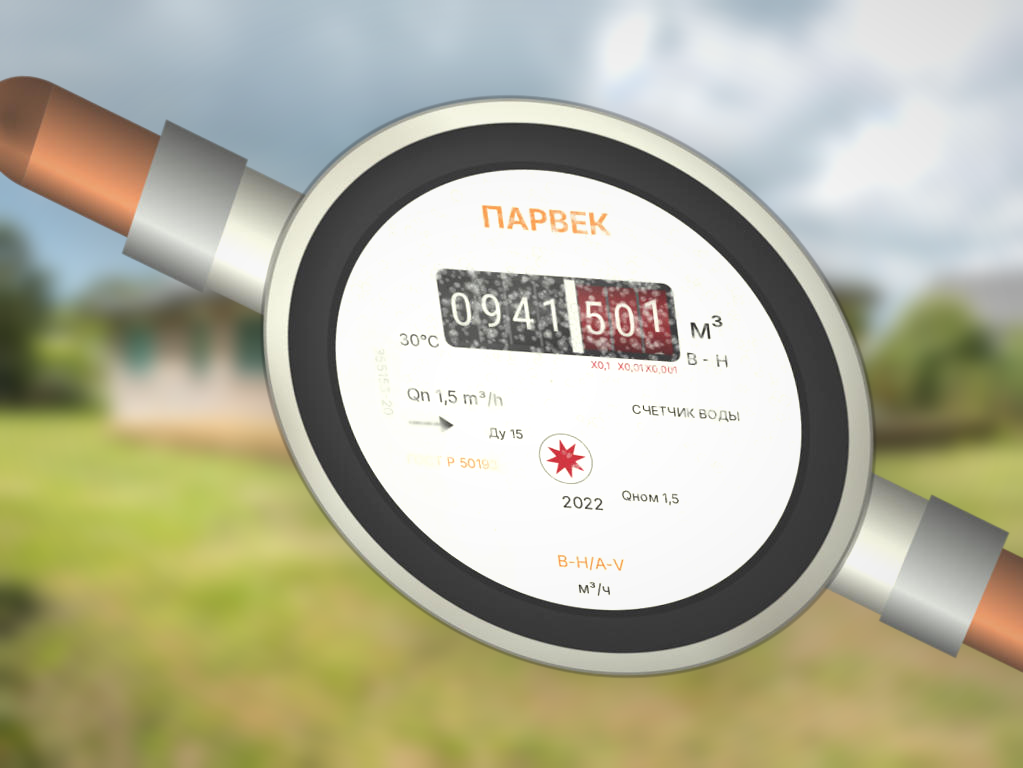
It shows value=941.501 unit=m³
